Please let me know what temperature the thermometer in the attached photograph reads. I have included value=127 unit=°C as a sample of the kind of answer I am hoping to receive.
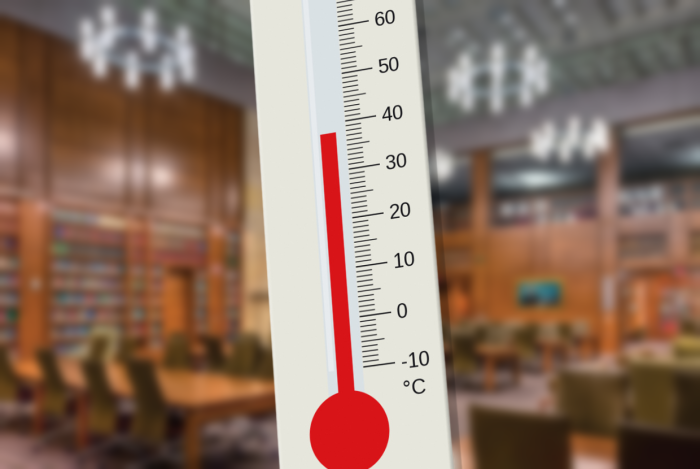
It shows value=38 unit=°C
